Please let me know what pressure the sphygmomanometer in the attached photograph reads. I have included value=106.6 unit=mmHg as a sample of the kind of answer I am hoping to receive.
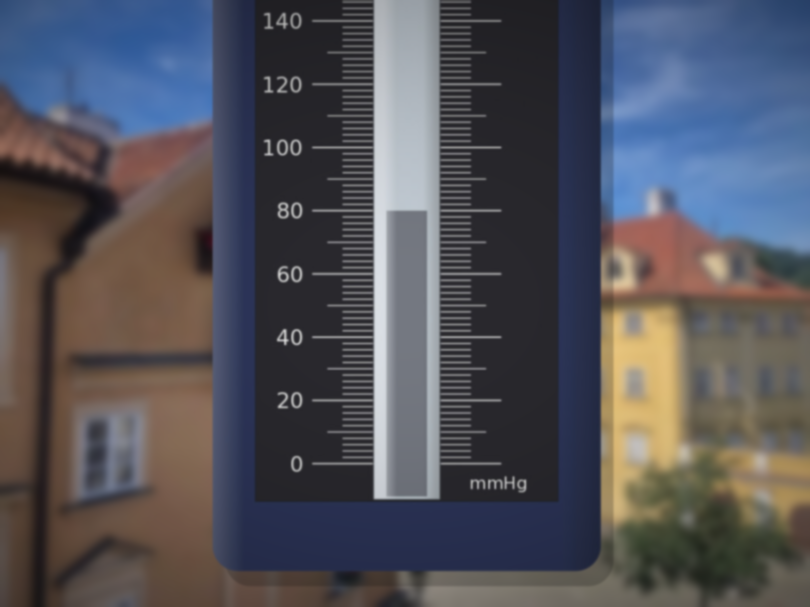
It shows value=80 unit=mmHg
